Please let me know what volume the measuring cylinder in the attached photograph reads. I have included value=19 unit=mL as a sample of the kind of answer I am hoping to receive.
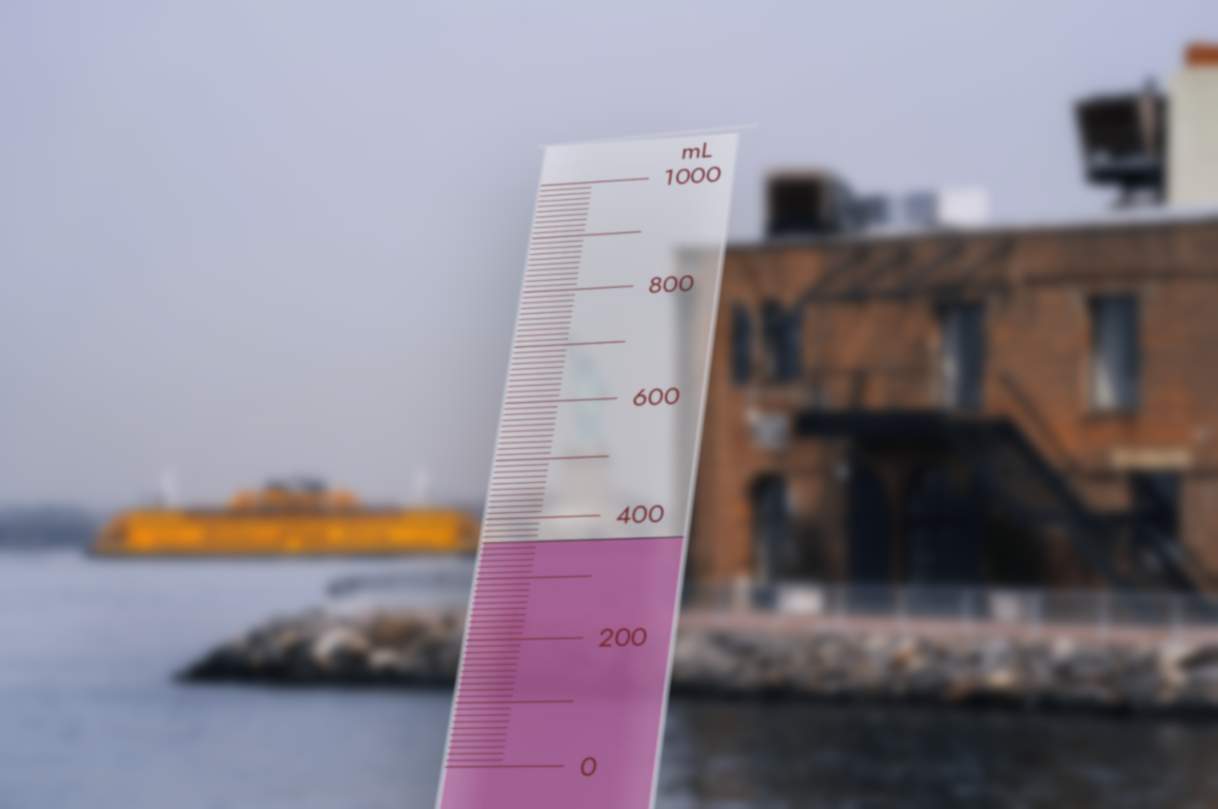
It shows value=360 unit=mL
